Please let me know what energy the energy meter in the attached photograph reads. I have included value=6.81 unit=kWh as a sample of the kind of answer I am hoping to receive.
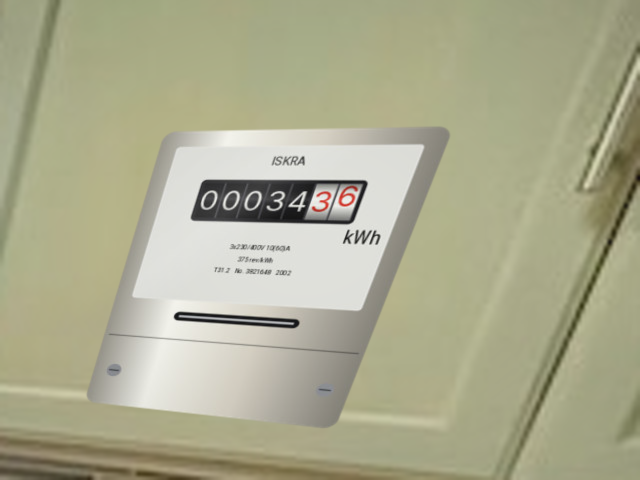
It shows value=34.36 unit=kWh
